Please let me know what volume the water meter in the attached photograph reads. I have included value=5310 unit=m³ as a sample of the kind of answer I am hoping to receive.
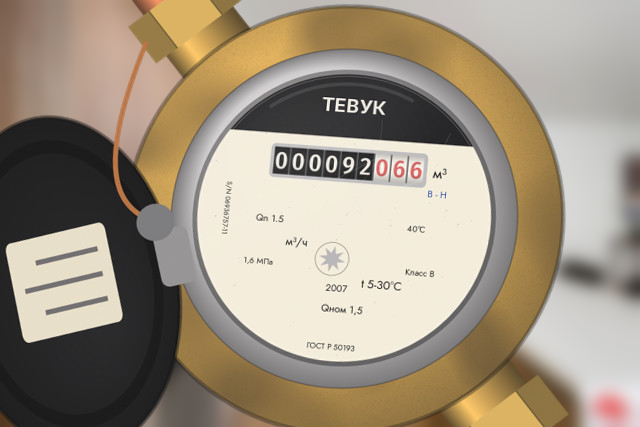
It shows value=92.066 unit=m³
